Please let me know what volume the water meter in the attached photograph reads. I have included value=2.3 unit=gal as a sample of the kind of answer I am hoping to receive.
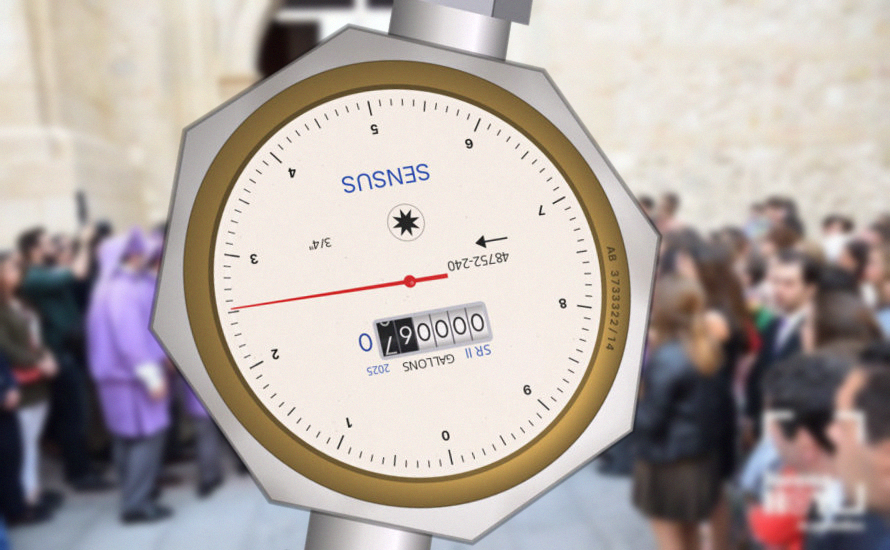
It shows value=672.5 unit=gal
